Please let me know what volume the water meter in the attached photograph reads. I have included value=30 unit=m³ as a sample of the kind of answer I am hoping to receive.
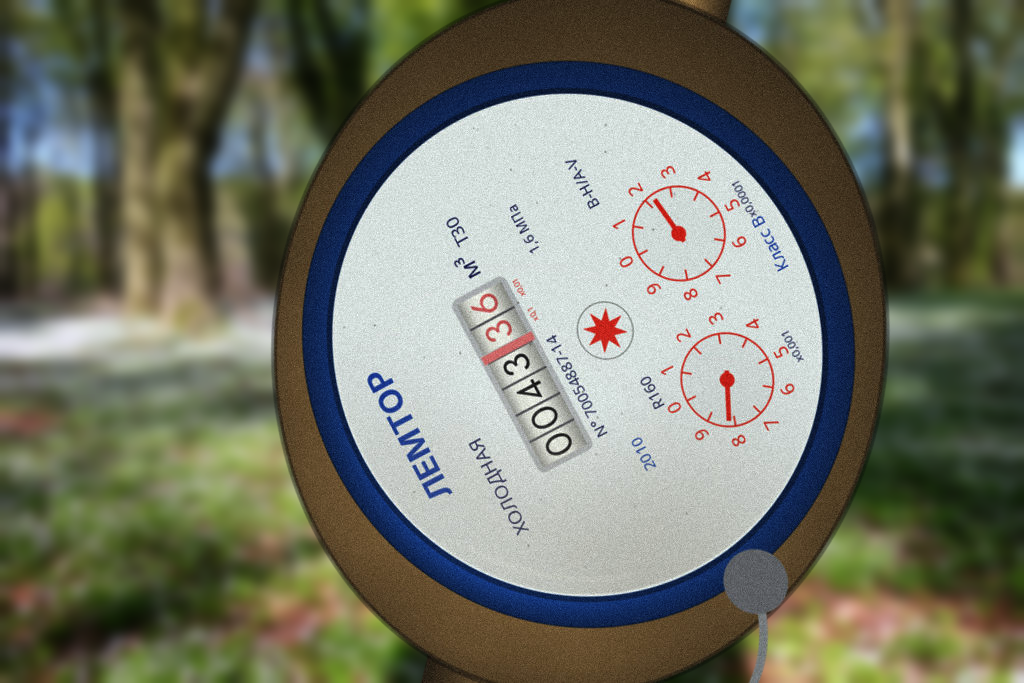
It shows value=43.3682 unit=m³
